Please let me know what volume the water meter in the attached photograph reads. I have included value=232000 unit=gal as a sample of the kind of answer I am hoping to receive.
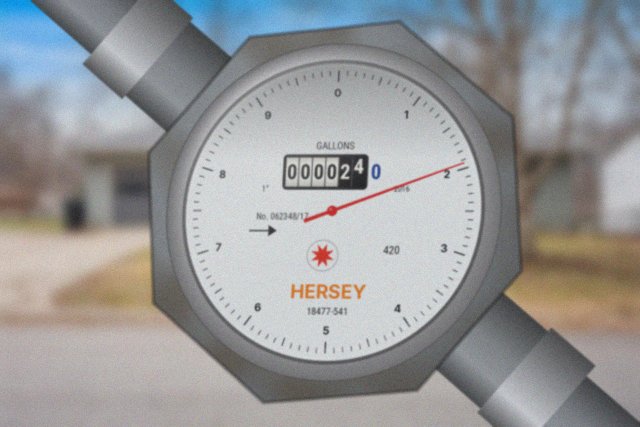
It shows value=241.9 unit=gal
